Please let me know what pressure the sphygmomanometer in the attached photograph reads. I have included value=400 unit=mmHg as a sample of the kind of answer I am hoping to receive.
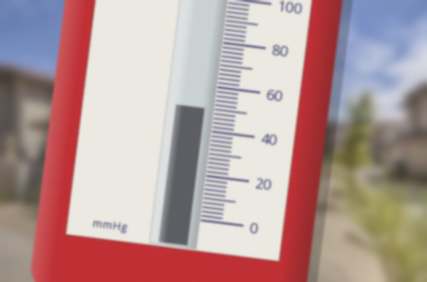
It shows value=50 unit=mmHg
